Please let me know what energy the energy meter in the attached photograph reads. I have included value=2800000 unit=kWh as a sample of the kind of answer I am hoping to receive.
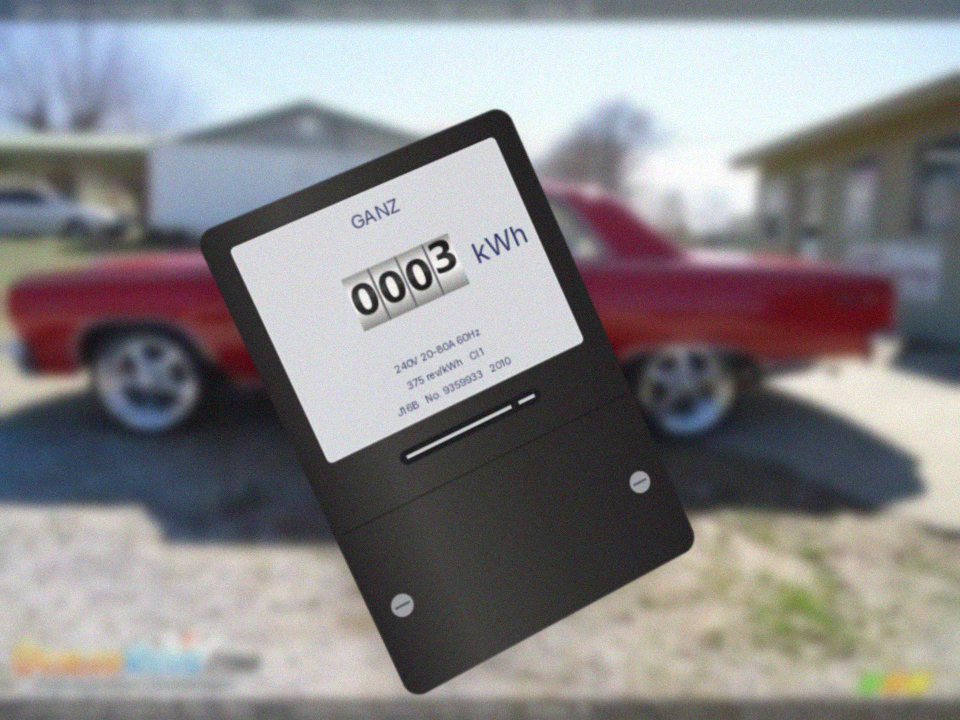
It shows value=3 unit=kWh
